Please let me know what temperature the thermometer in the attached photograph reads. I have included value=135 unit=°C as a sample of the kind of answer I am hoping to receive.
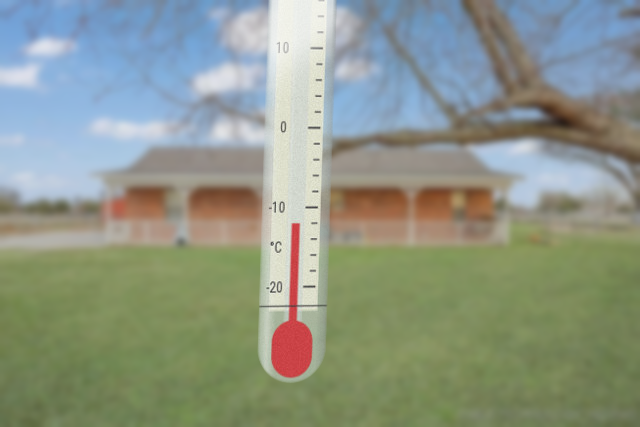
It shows value=-12 unit=°C
